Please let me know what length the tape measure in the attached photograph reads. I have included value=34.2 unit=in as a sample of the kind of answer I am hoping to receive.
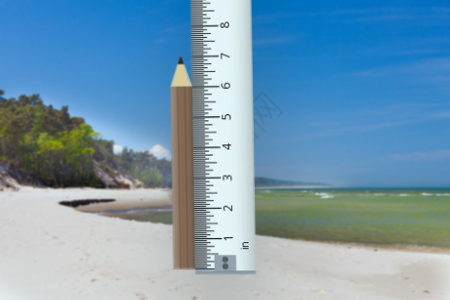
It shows value=7 unit=in
